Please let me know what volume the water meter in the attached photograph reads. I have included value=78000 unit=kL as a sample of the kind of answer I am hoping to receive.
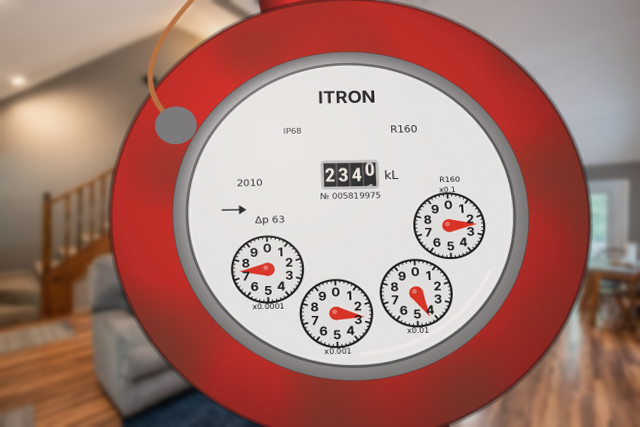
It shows value=2340.2427 unit=kL
